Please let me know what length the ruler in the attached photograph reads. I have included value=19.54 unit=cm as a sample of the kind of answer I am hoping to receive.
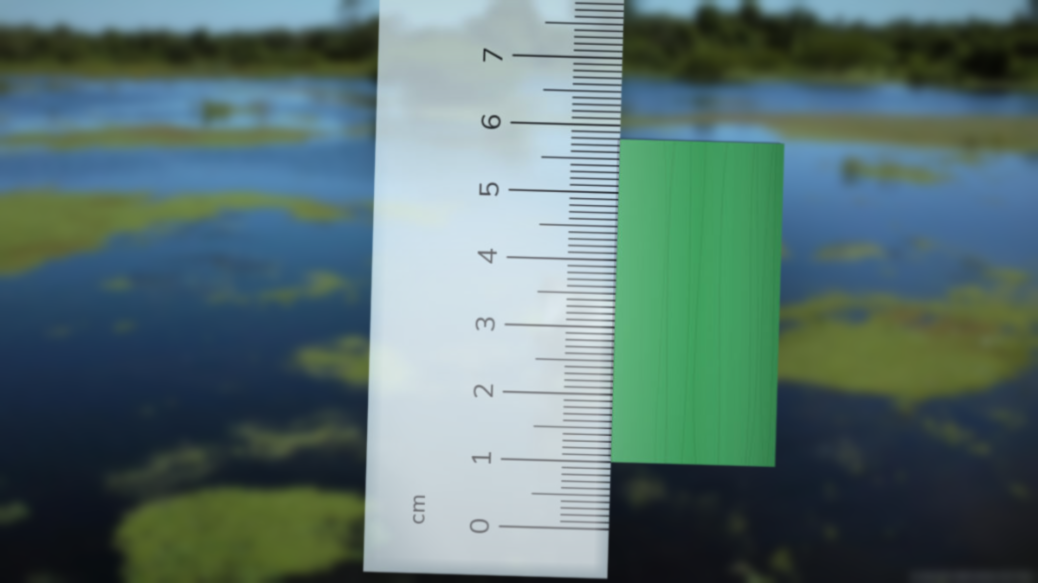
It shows value=4.8 unit=cm
